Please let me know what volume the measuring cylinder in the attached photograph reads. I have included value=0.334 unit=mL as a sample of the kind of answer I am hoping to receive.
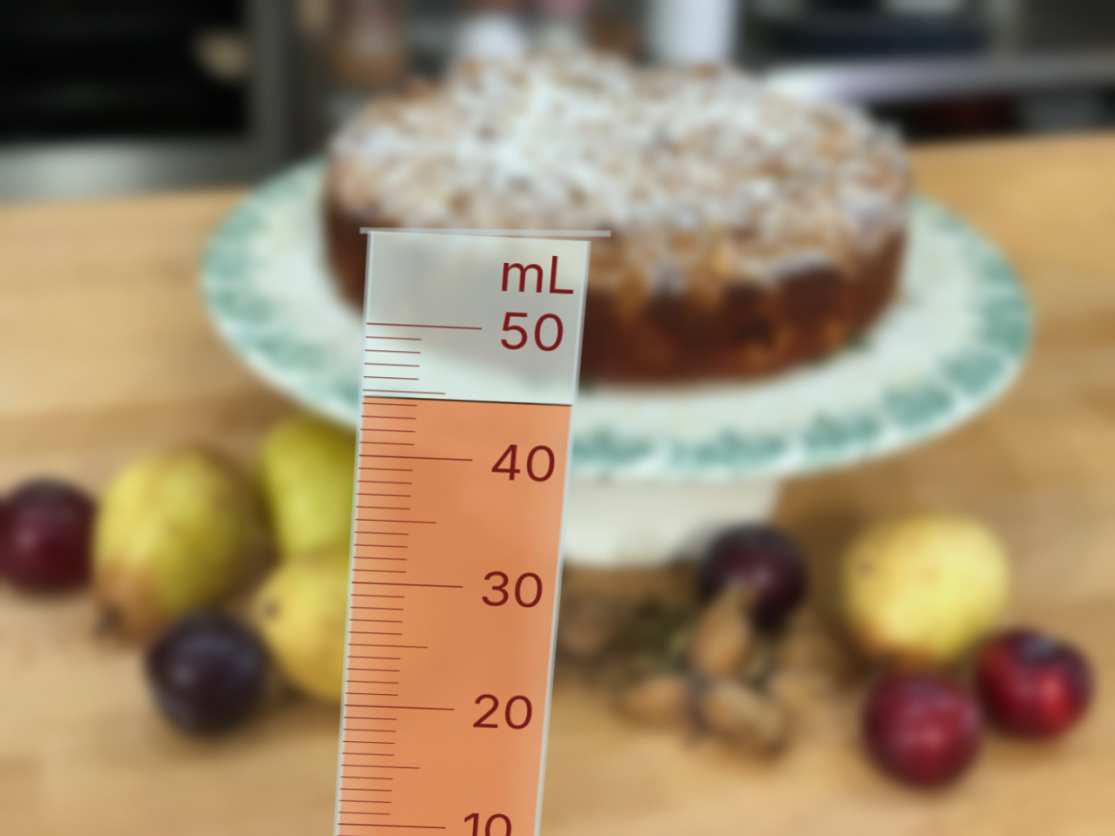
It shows value=44.5 unit=mL
